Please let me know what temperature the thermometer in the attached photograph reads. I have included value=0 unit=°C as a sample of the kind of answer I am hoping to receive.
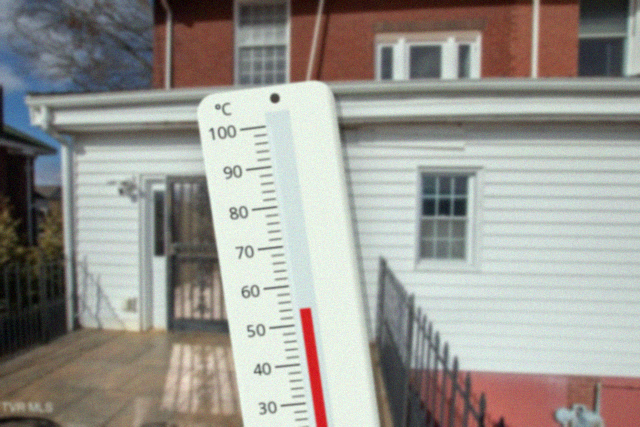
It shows value=54 unit=°C
